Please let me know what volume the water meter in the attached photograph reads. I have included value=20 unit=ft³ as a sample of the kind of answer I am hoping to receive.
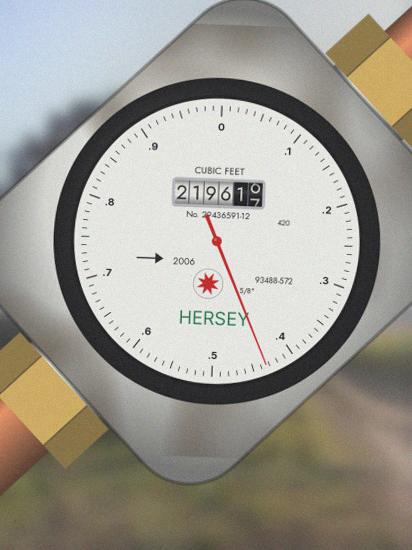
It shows value=219616.43 unit=ft³
